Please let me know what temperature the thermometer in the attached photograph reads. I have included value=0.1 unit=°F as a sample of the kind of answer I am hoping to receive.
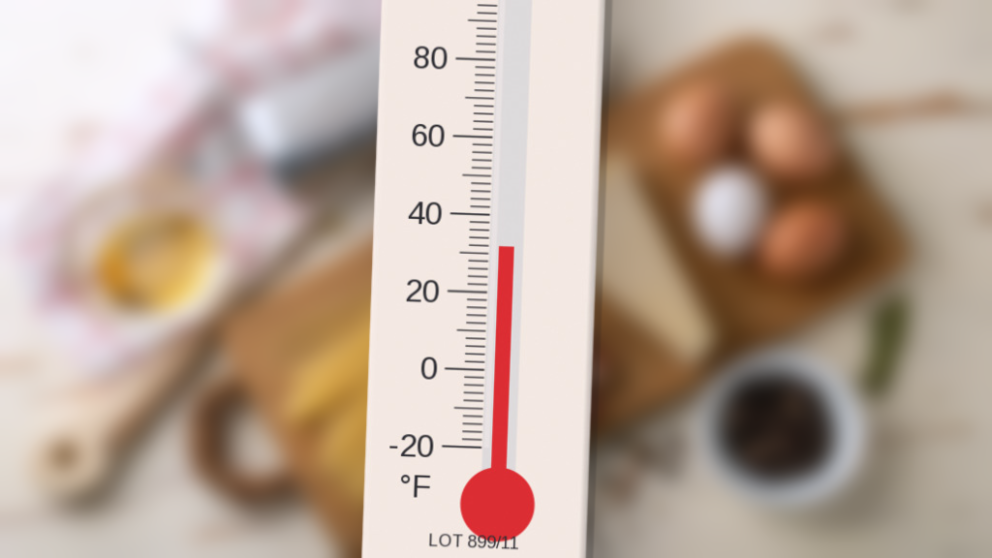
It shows value=32 unit=°F
